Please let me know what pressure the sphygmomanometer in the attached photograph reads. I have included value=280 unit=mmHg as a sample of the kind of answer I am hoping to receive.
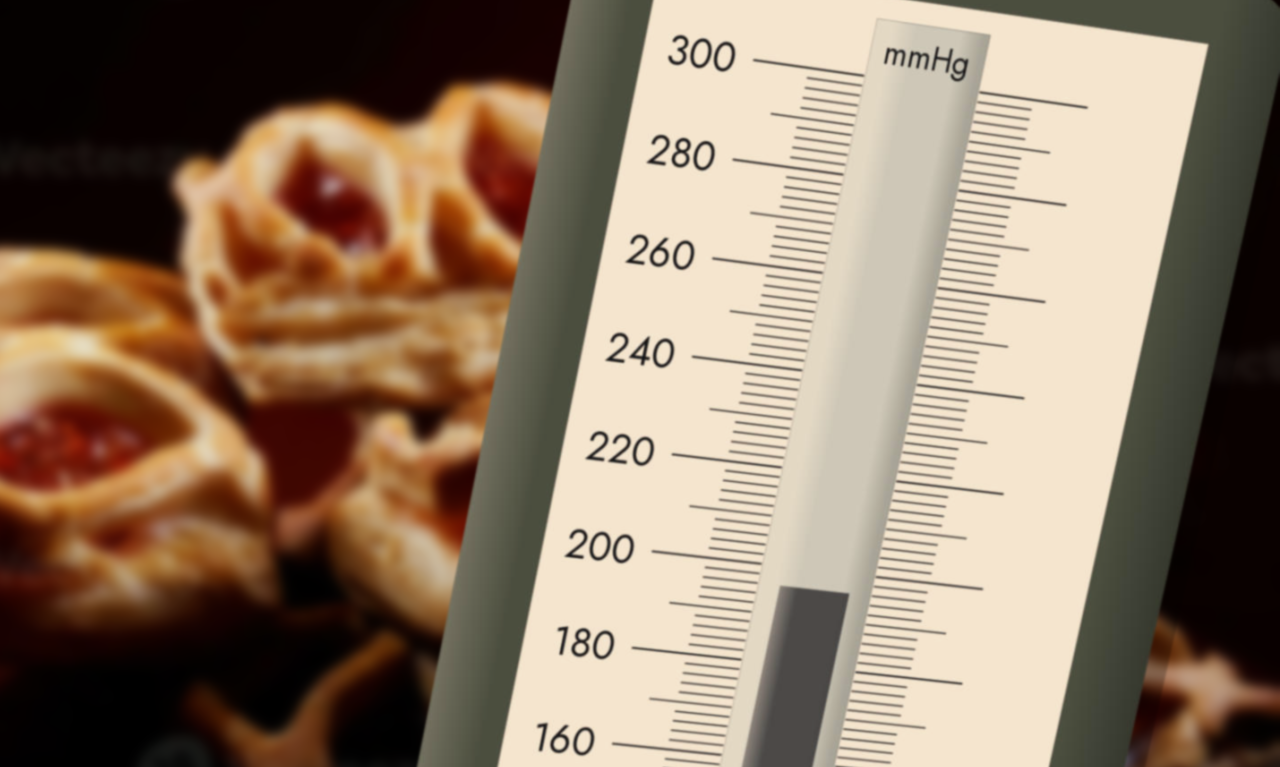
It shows value=196 unit=mmHg
